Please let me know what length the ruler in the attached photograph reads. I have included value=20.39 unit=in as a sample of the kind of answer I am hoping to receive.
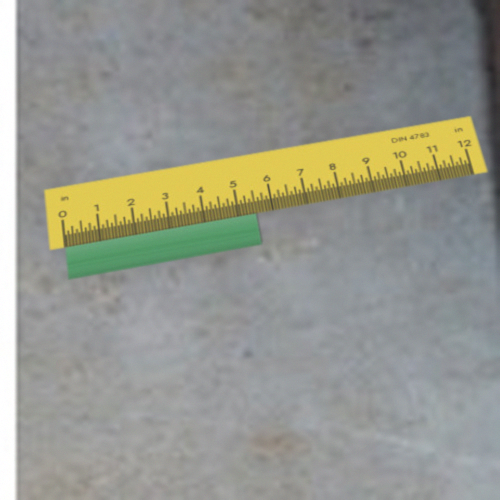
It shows value=5.5 unit=in
